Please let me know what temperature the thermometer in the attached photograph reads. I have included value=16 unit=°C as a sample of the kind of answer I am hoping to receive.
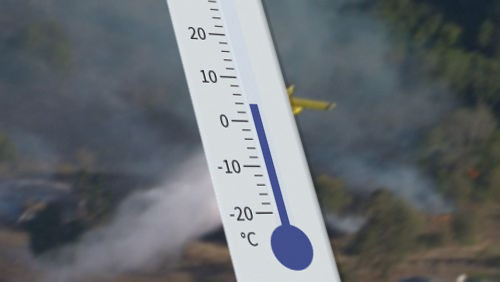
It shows value=4 unit=°C
